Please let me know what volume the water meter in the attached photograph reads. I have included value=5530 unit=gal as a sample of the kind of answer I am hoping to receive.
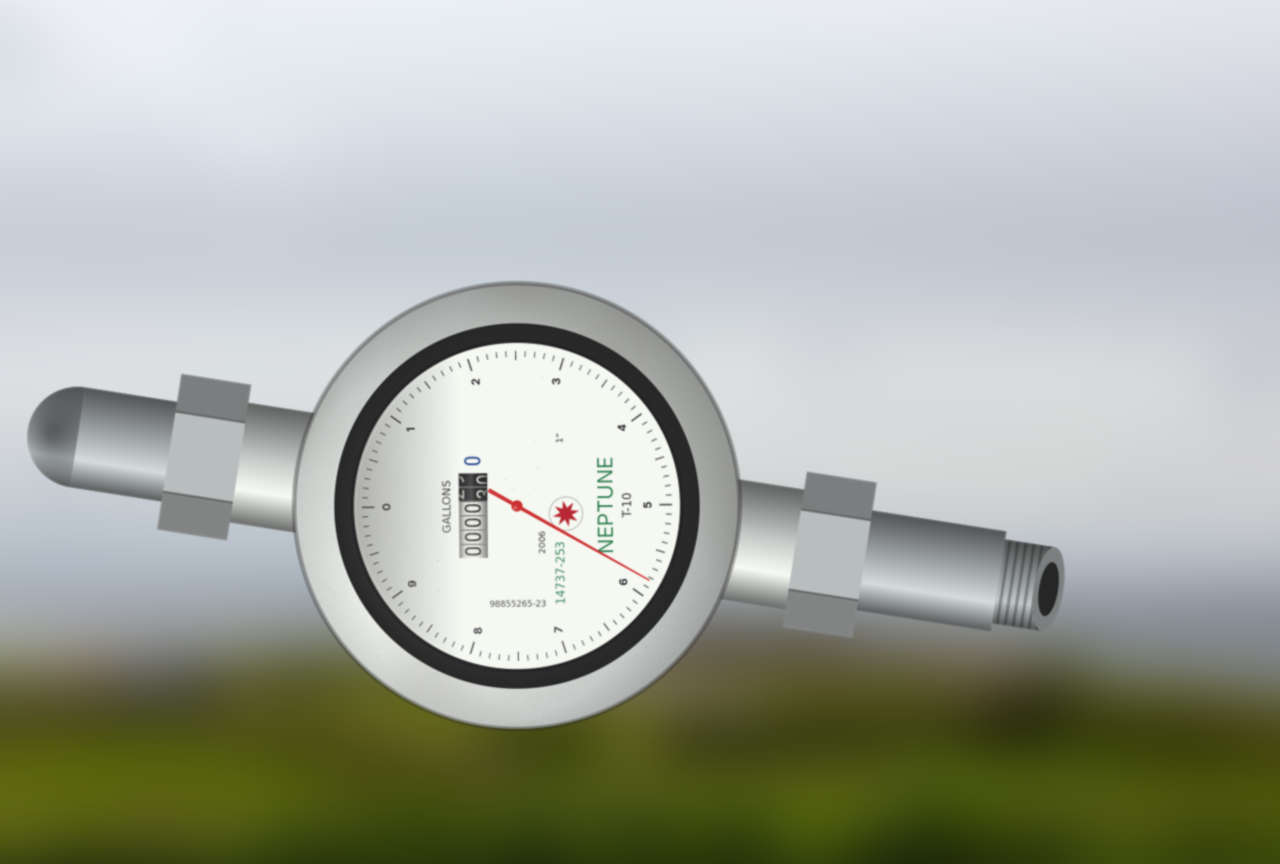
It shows value=295.8 unit=gal
